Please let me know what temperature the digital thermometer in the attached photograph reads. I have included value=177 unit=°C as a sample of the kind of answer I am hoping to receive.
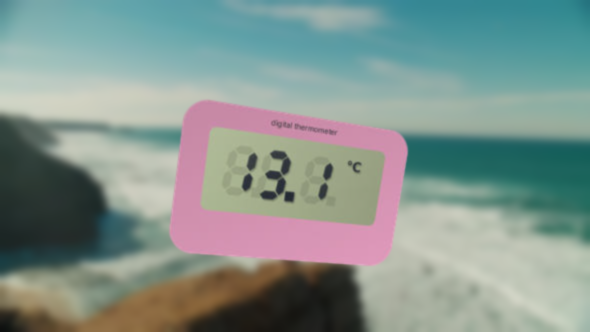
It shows value=13.1 unit=°C
